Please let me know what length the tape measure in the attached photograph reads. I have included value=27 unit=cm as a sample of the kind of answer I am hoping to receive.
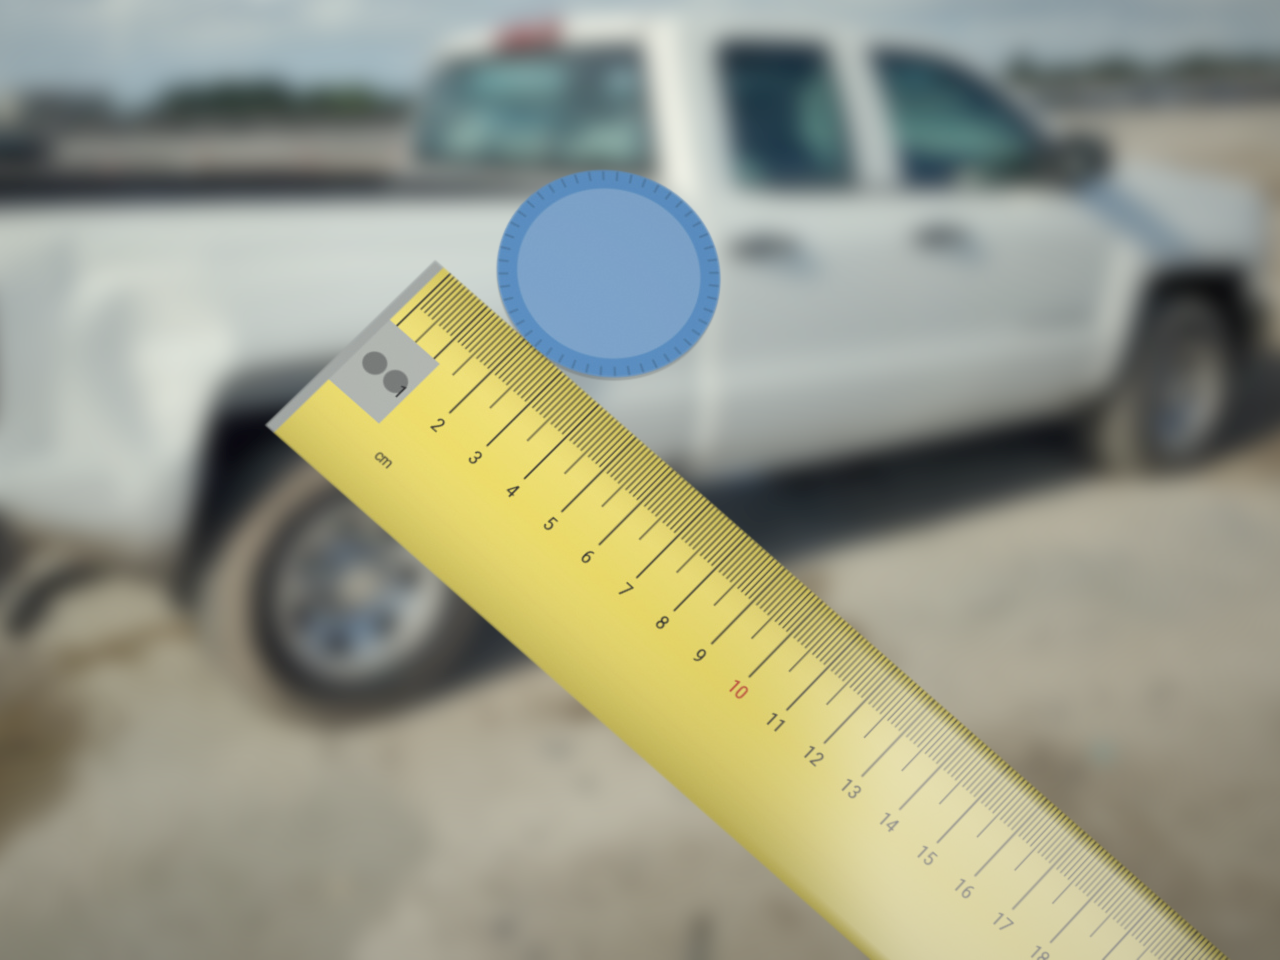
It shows value=4.5 unit=cm
